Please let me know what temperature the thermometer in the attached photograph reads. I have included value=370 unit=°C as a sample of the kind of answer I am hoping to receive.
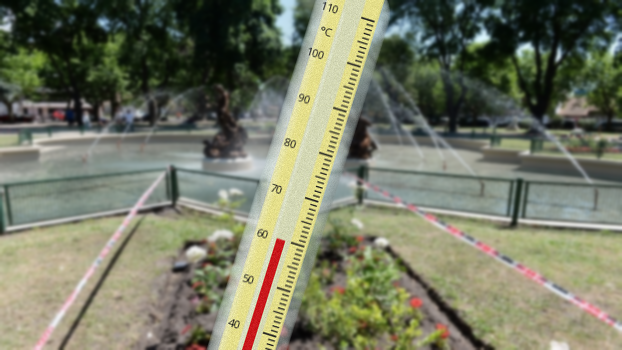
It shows value=60 unit=°C
